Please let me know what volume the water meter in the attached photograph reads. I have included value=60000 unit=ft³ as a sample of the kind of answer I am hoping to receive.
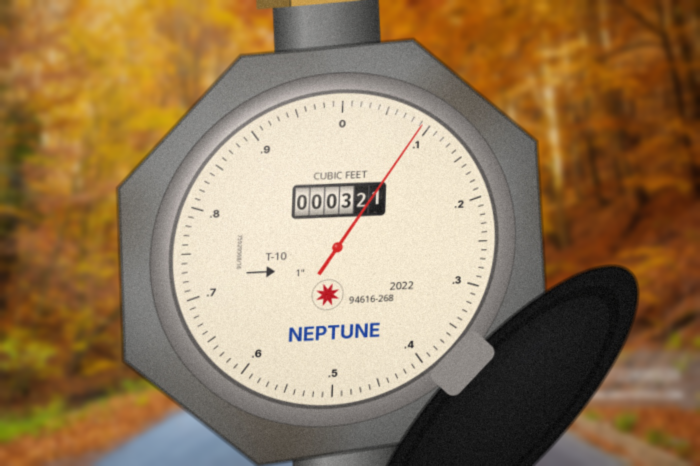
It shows value=321.09 unit=ft³
